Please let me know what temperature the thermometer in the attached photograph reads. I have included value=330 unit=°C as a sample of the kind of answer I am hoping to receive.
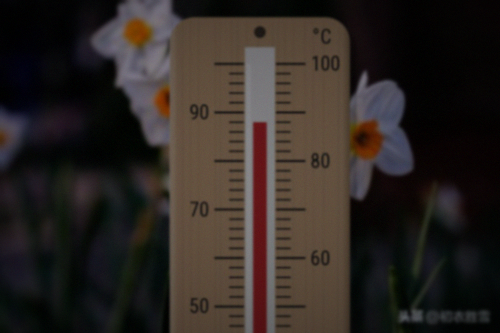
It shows value=88 unit=°C
